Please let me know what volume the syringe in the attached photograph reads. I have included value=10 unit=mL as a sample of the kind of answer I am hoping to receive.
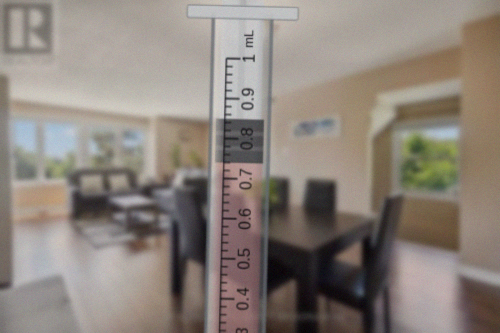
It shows value=0.74 unit=mL
